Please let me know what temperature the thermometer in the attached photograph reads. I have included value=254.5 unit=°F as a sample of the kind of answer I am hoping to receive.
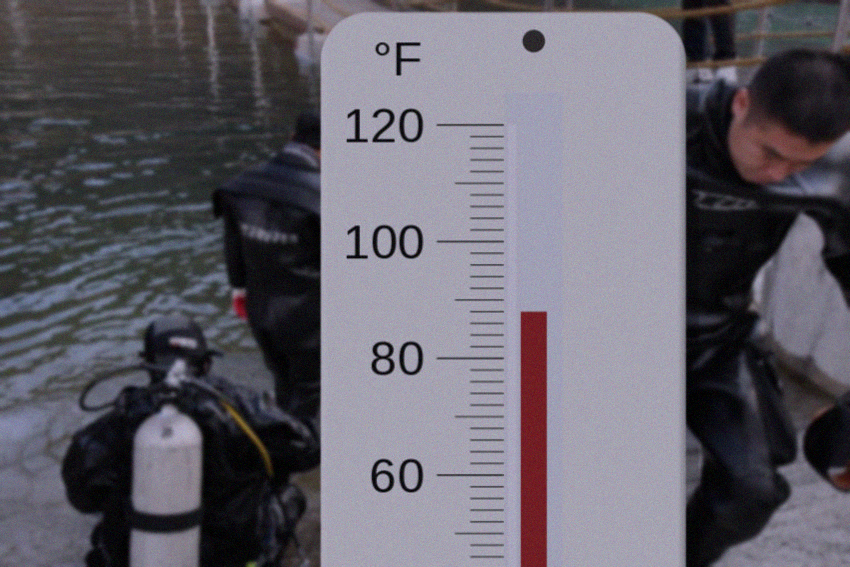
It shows value=88 unit=°F
